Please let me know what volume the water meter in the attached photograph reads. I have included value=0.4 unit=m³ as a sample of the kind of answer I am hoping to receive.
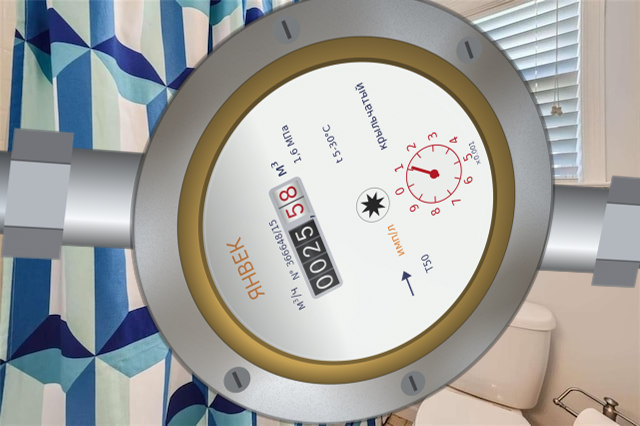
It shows value=25.581 unit=m³
